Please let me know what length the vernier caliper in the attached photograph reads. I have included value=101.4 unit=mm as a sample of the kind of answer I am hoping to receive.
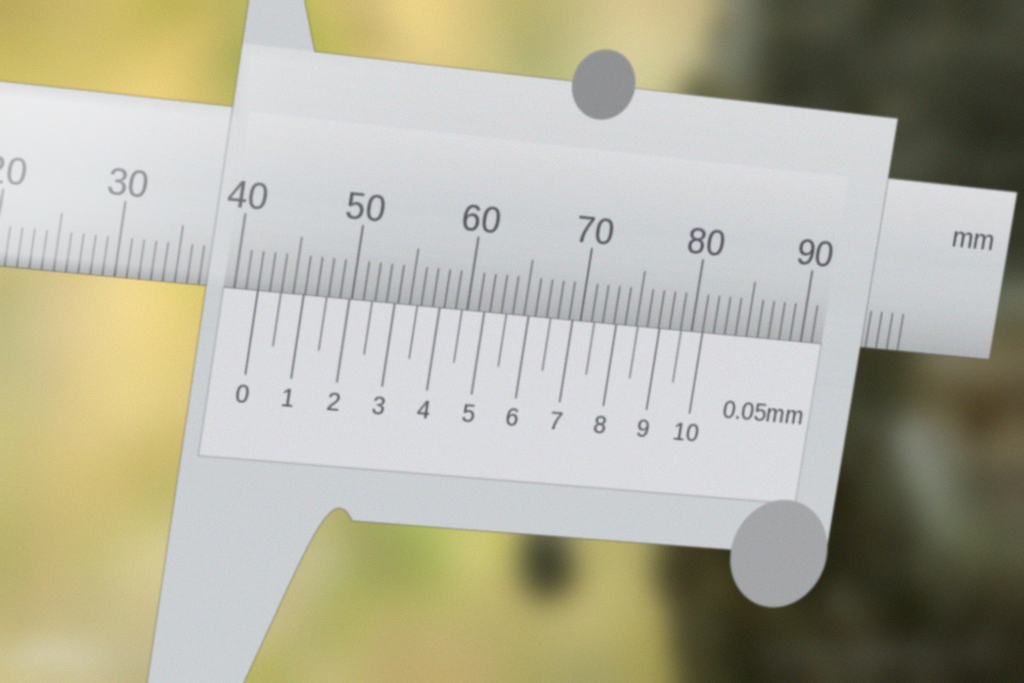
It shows value=42.0 unit=mm
